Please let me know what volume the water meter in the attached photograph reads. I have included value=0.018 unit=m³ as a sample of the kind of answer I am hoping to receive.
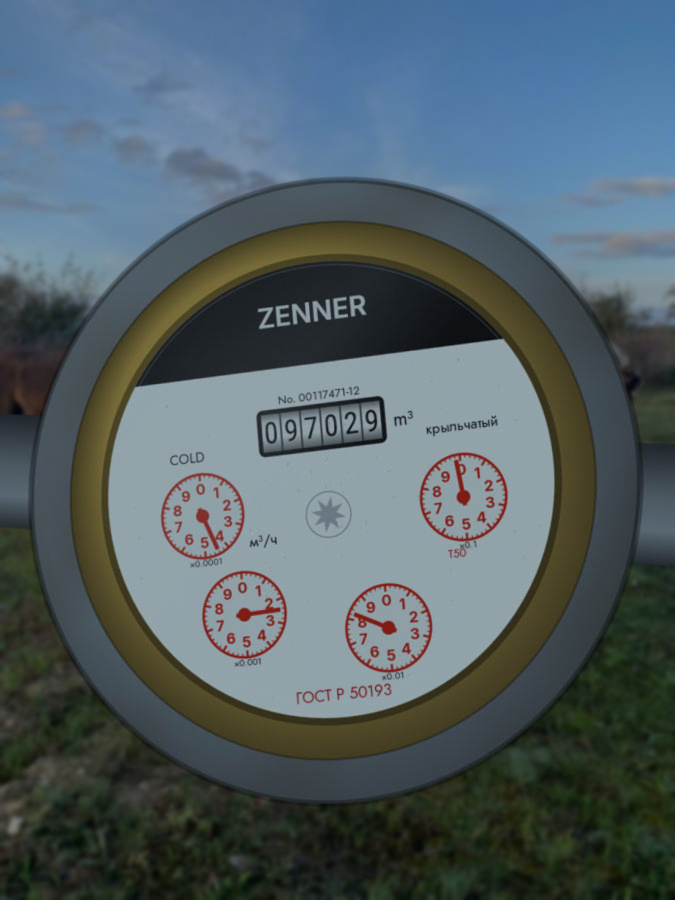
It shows value=97028.9824 unit=m³
